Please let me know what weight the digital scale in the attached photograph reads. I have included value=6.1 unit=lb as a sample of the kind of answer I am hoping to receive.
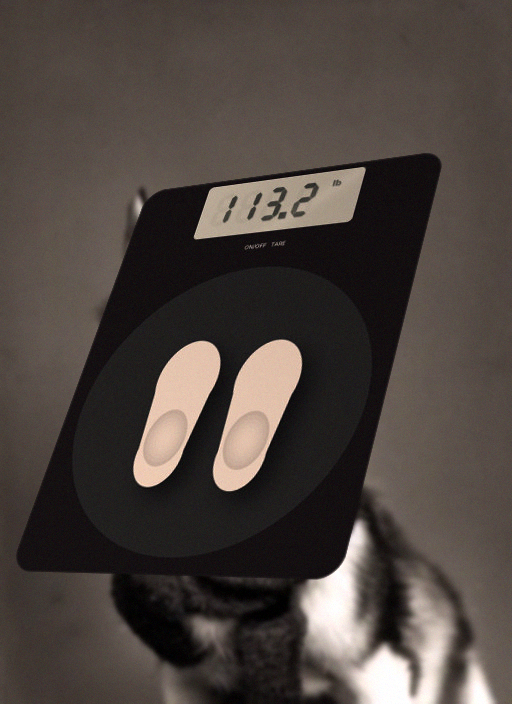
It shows value=113.2 unit=lb
